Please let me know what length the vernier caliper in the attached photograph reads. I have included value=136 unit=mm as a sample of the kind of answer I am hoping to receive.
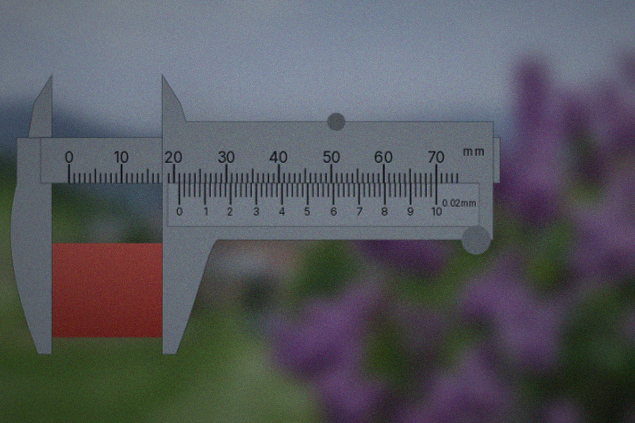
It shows value=21.0 unit=mm
